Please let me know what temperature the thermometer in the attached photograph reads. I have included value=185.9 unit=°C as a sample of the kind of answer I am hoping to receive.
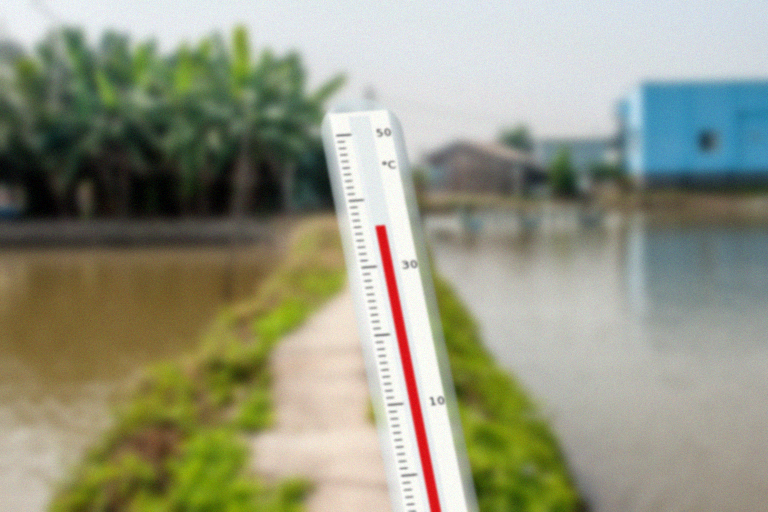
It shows value=36 unit=°C
